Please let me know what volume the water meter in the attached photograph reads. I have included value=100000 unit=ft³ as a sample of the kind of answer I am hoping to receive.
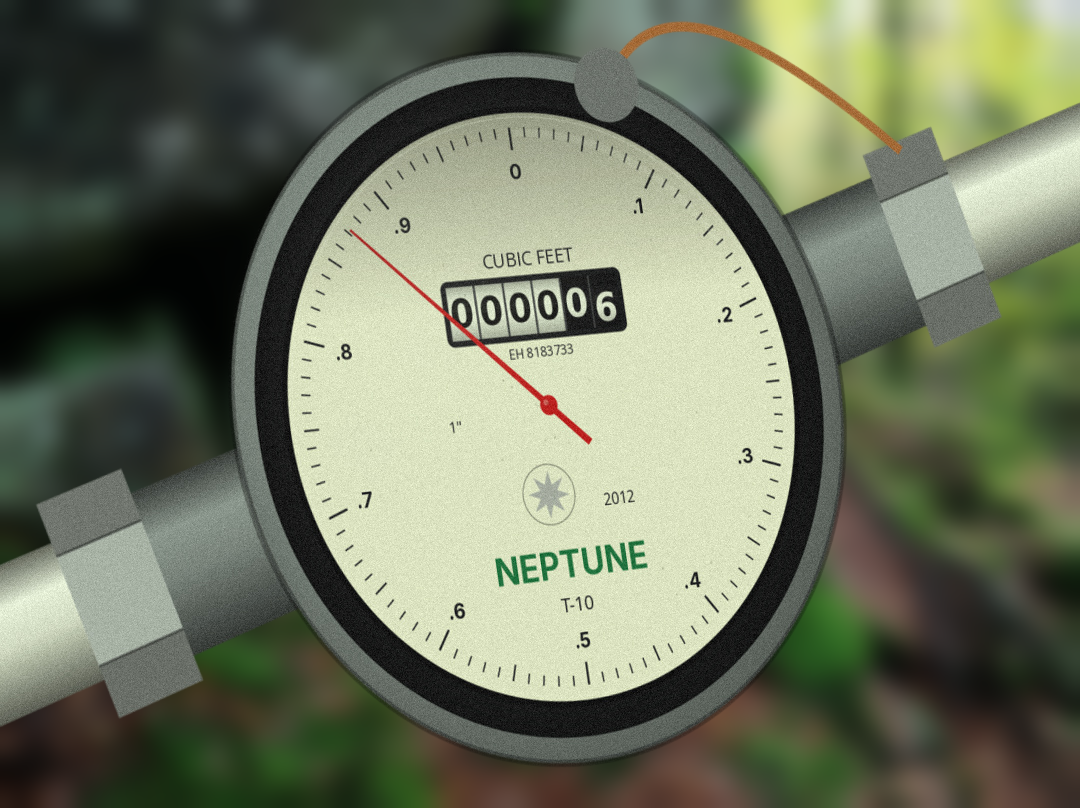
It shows value=5.87 unit=ft³
